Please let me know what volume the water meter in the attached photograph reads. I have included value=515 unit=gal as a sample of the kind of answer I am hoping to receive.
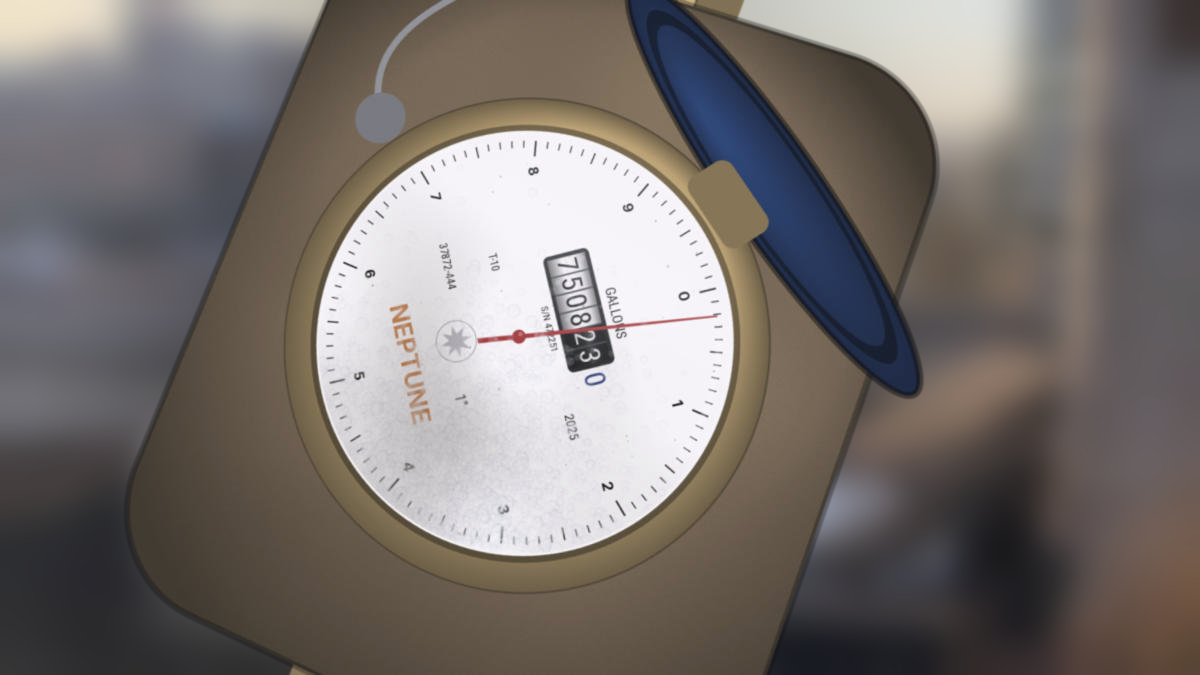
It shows value=7508230.2 unit=gal
